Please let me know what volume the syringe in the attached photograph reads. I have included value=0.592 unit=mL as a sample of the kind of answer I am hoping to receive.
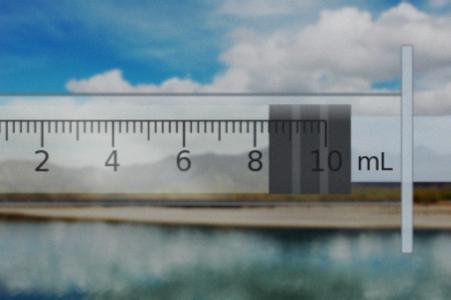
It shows value=8.4 unit=mL
